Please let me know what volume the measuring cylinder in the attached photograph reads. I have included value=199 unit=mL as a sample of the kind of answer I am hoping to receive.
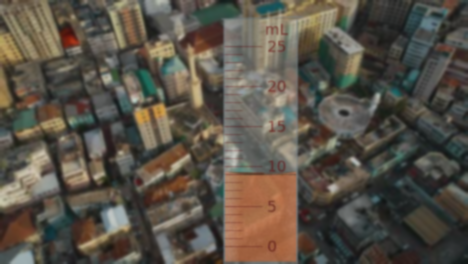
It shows value=9 unit=mL
